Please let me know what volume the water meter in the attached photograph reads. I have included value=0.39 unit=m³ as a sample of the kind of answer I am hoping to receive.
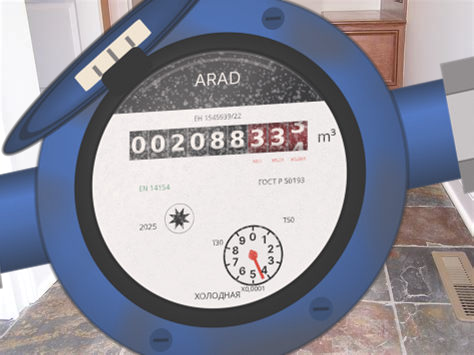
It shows value=2088.3334 unit=m³
